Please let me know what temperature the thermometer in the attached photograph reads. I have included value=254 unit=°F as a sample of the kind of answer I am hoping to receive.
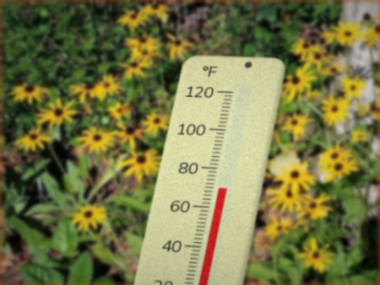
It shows value=70 unit=°F
